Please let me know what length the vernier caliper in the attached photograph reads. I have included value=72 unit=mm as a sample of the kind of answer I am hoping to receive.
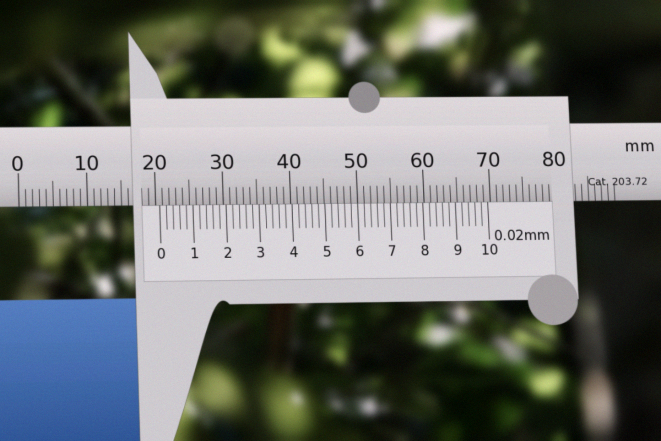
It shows value=20.6 unit=mm
